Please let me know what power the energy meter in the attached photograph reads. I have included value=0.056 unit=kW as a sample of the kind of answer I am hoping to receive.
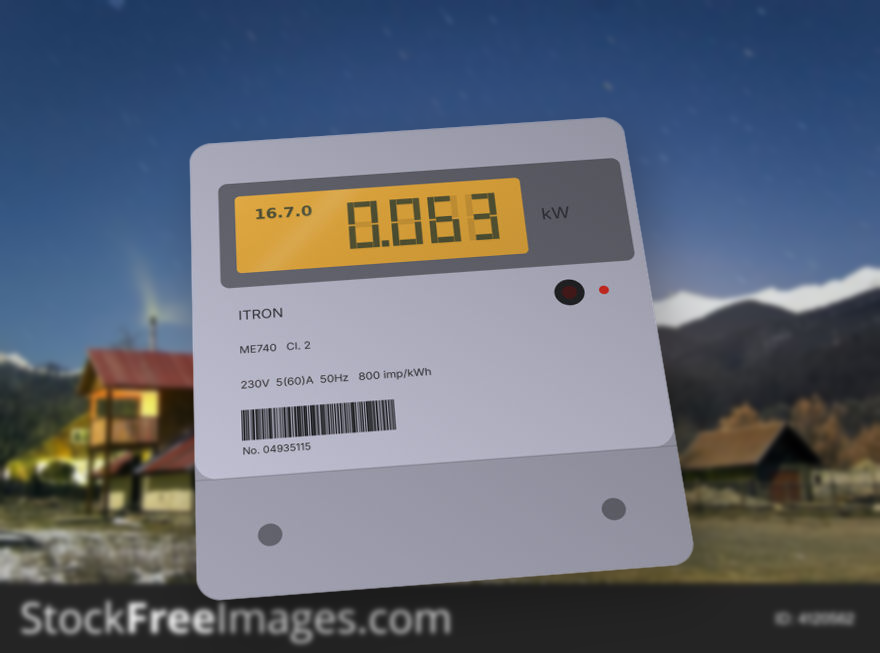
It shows value=0.063 unit=kW
